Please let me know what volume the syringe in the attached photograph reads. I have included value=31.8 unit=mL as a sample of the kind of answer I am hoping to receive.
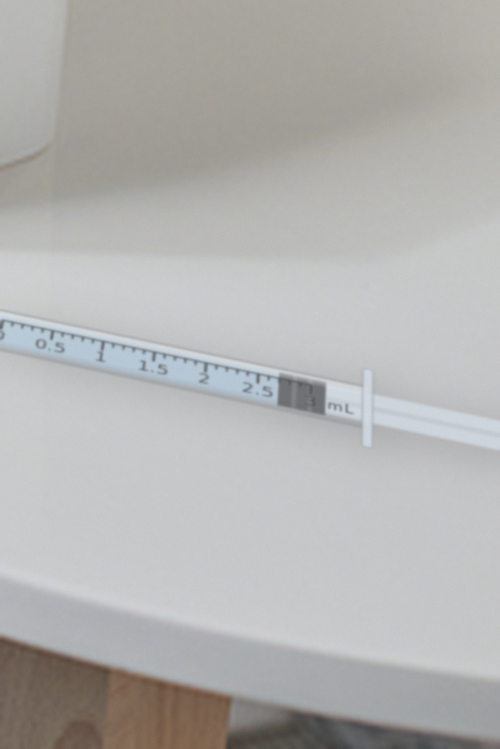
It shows value=2.7 unit=mL
